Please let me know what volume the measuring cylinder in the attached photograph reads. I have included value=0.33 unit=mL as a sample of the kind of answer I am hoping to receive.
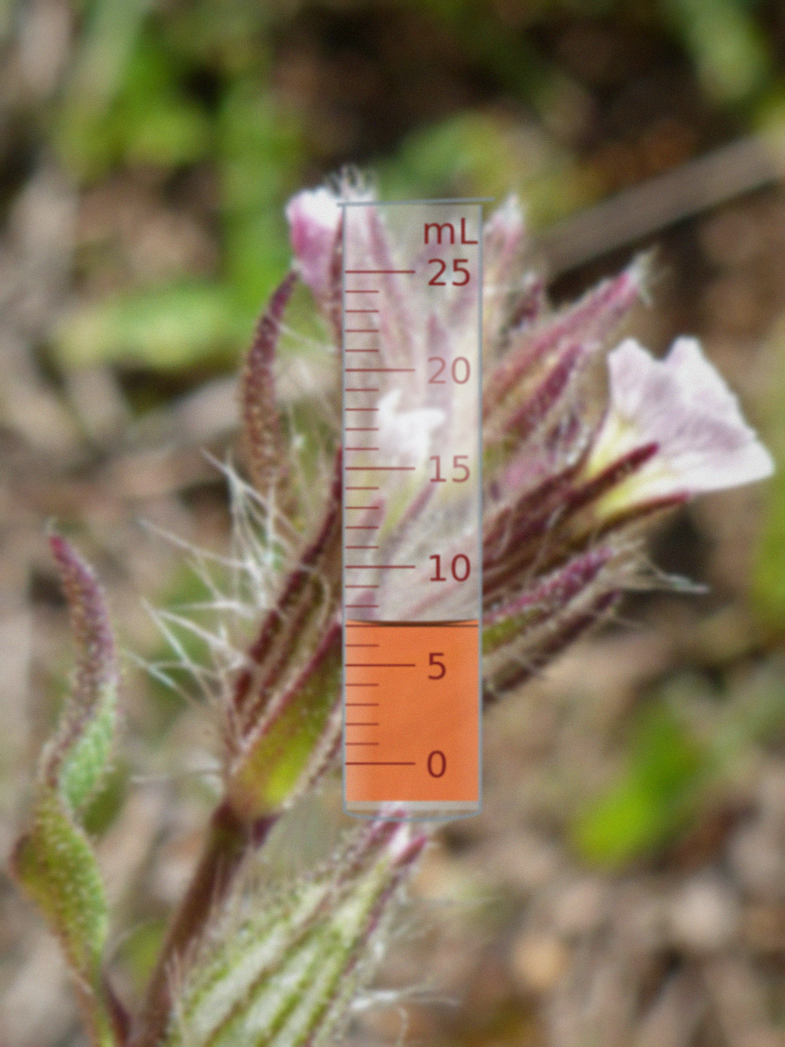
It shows value=7 unit=mL
